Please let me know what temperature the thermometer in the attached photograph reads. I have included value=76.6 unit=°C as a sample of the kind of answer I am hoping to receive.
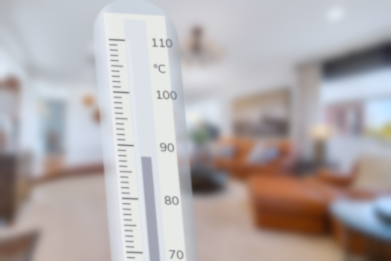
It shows value=88 unit=°C
